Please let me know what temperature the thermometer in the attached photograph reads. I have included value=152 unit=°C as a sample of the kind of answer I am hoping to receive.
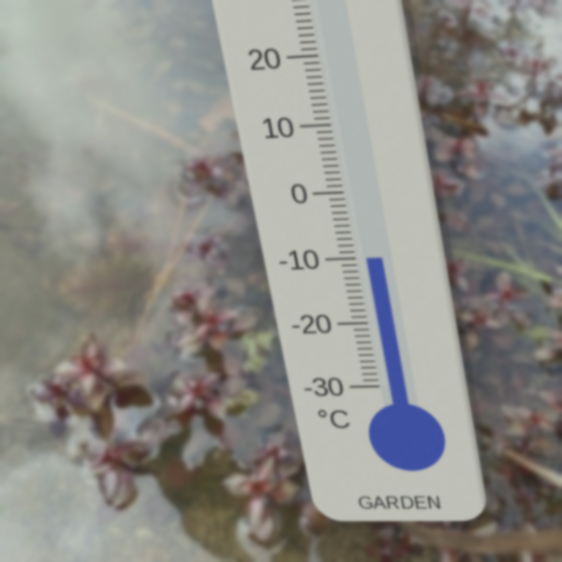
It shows value=-10 unit=°C
